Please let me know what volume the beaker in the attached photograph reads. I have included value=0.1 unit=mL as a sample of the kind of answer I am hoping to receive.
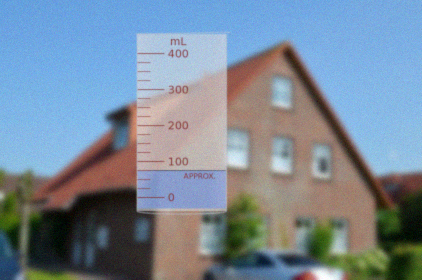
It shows value=75 unit=mL
